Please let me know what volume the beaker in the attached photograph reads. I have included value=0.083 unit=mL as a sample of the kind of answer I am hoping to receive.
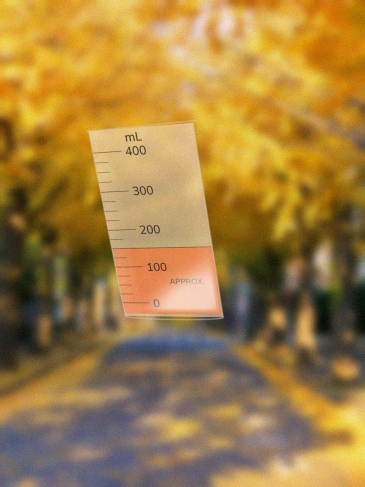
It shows value=150 unit=mL
